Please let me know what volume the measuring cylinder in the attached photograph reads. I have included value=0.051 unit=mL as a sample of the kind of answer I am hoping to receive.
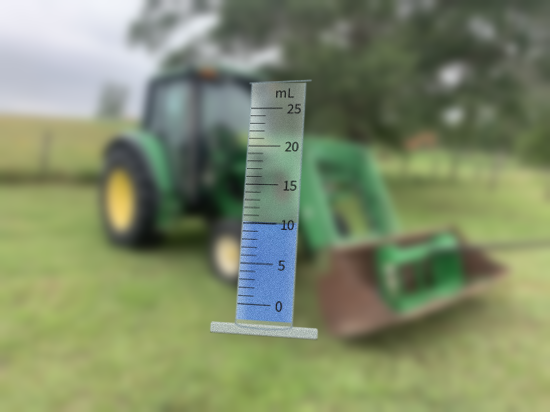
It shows value=10 unit=mL
